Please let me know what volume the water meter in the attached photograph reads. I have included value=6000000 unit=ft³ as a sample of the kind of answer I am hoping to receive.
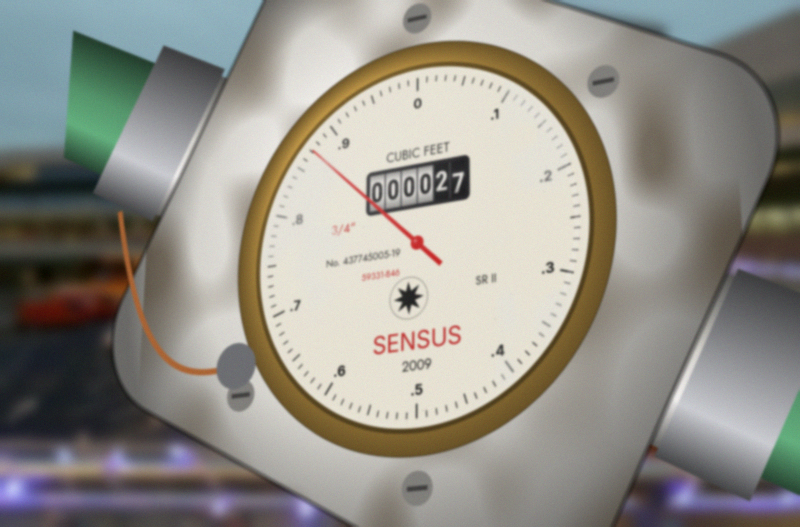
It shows value=26.87 unit=ft³
